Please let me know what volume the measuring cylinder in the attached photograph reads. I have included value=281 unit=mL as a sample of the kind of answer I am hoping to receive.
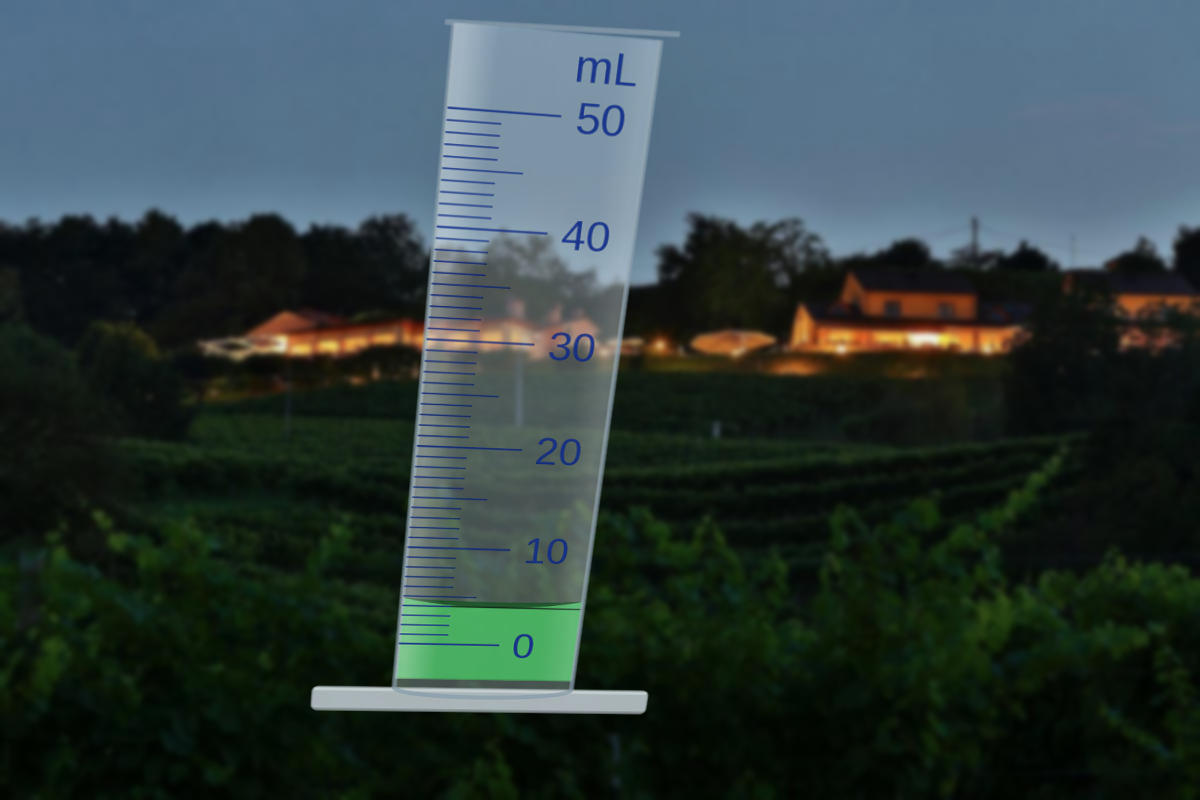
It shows value=4 unit=mL
